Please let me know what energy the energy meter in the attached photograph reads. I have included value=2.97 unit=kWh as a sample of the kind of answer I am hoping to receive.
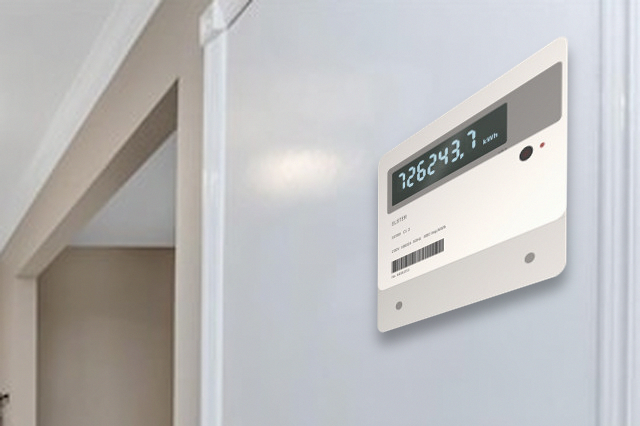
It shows value=726243.7 unit=kWh
